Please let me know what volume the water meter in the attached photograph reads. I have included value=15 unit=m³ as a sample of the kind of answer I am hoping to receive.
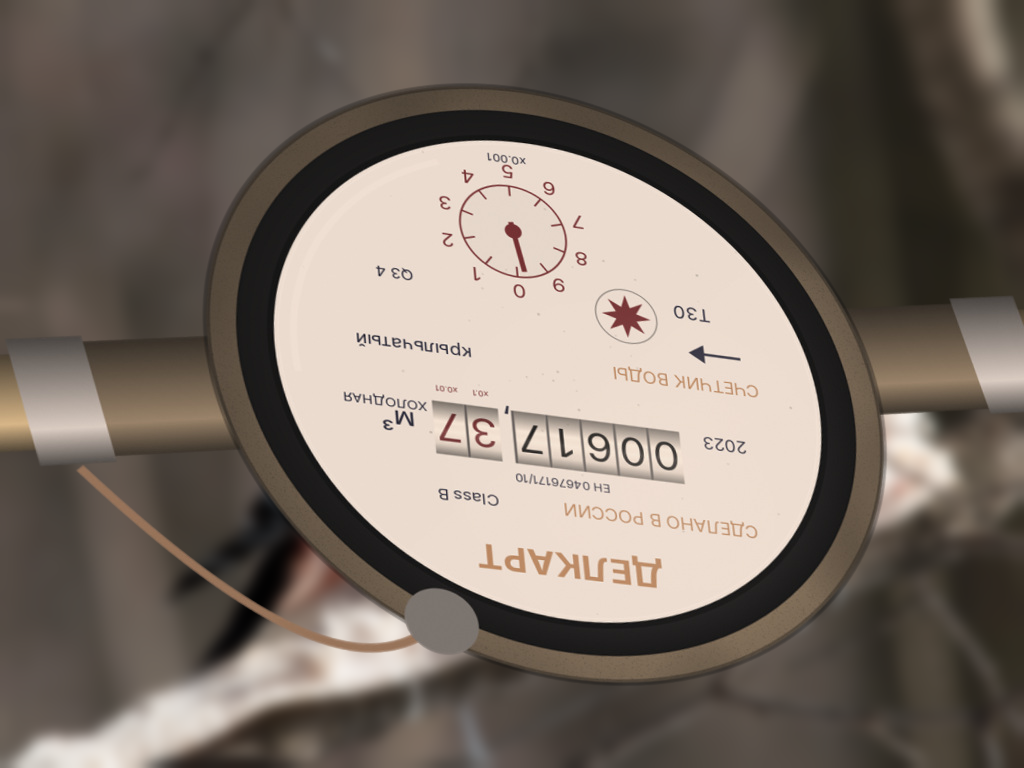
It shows value=617.369 unit=m³
